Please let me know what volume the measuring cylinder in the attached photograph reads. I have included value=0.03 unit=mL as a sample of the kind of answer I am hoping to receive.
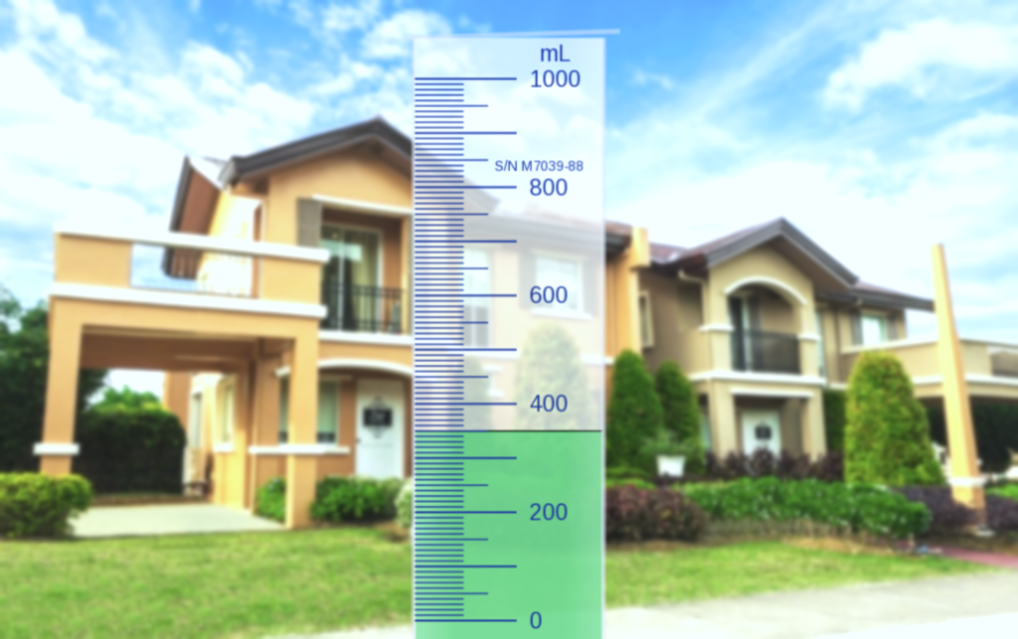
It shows value=350 unit=mL
